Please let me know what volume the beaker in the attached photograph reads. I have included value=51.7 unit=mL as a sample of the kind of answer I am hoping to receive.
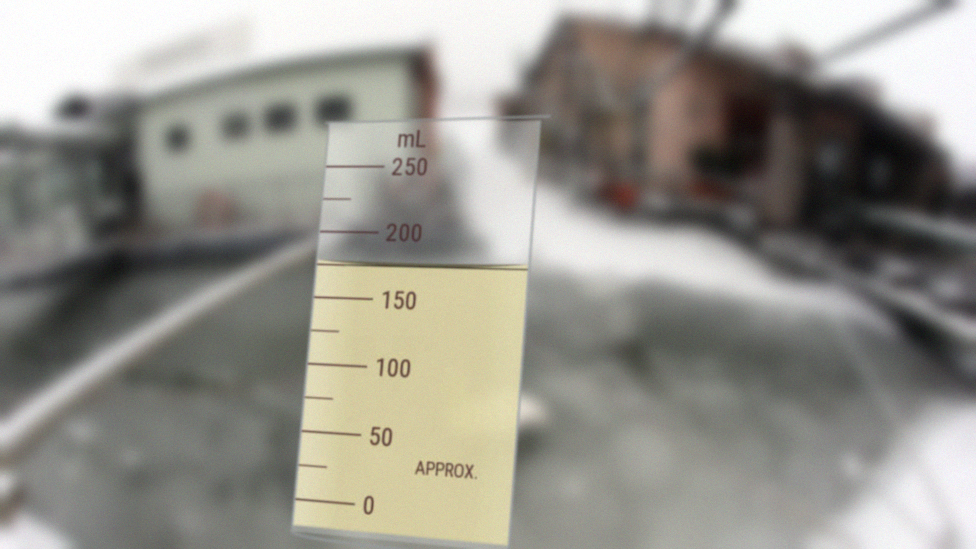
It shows value=175 unit=mL
